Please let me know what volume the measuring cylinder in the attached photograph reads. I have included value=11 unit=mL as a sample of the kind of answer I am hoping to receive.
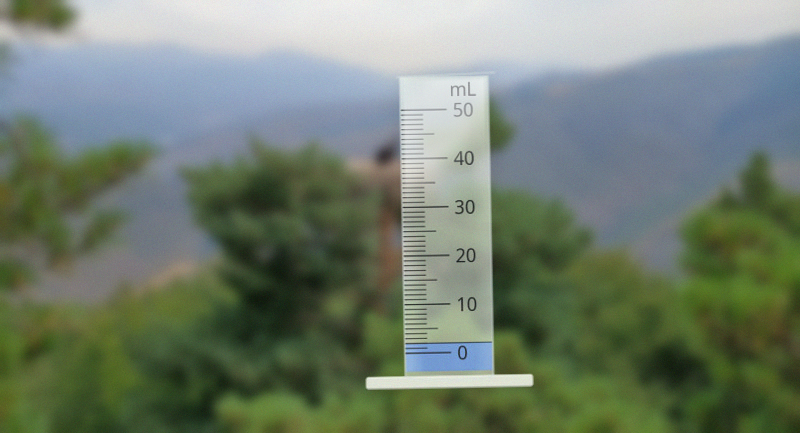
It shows value=2 unit=mL
